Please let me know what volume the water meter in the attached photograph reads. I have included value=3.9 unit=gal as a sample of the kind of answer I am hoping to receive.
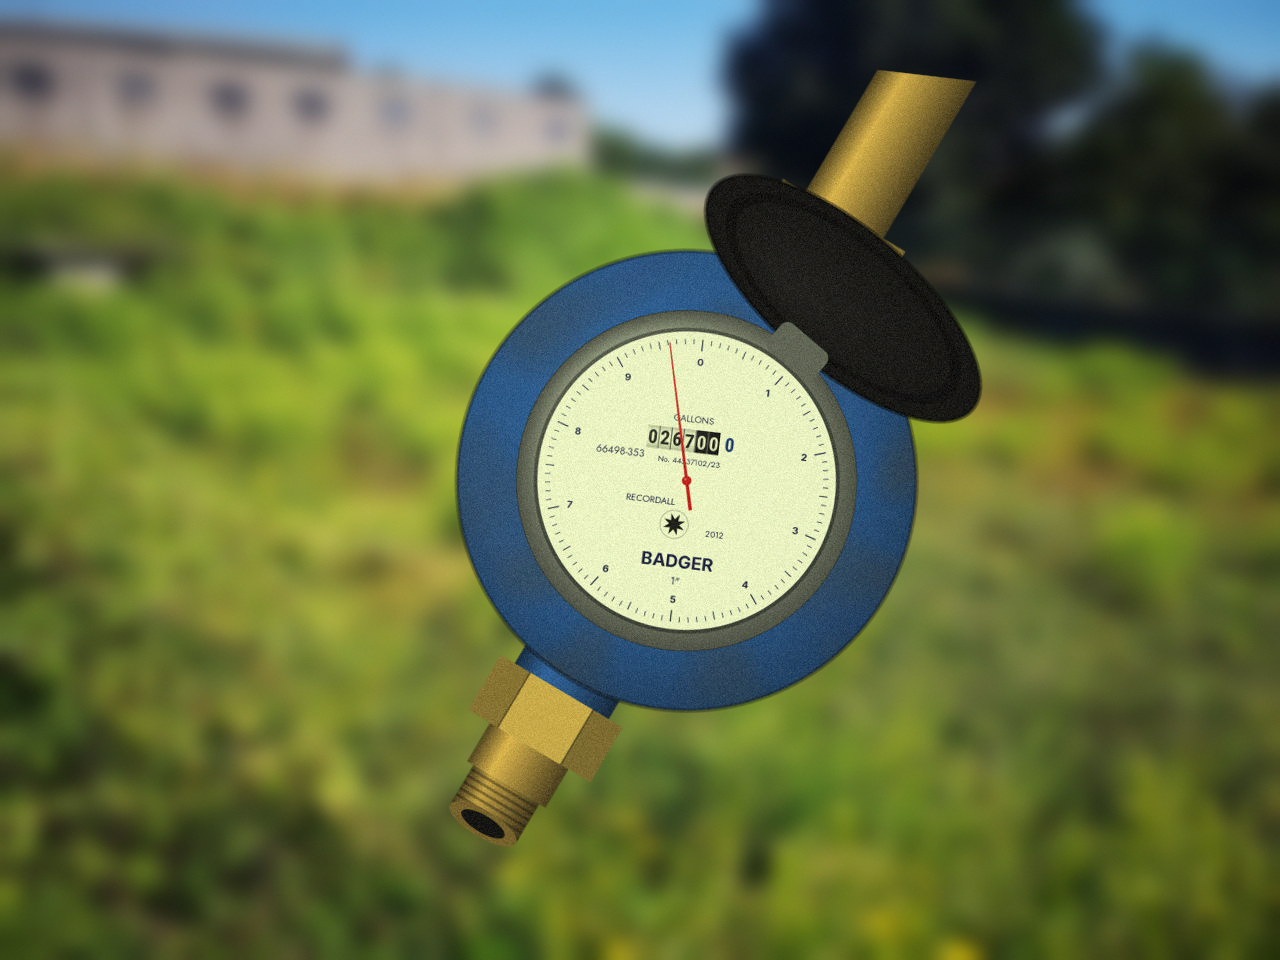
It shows value=266999.6 unit=gal
